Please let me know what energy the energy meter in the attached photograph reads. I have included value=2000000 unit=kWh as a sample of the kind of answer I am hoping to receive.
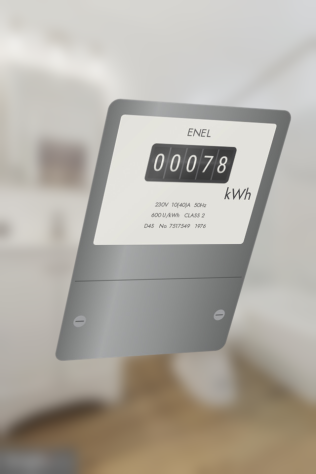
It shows value=78 unit=kWh
